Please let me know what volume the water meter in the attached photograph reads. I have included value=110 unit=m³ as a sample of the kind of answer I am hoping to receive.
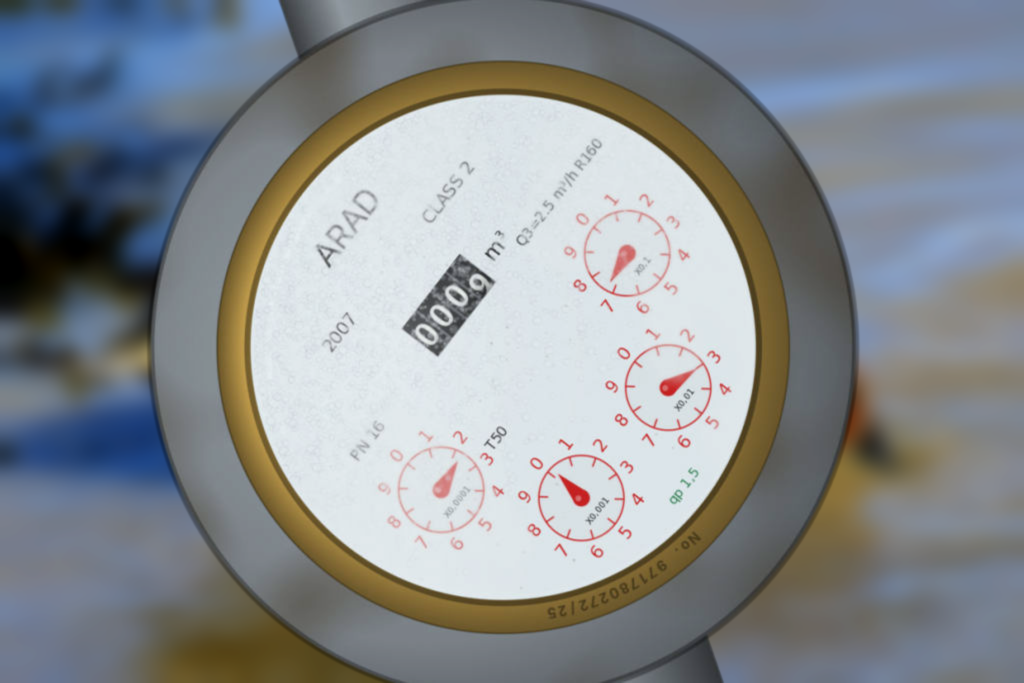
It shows value=8.7302 unit=m³
